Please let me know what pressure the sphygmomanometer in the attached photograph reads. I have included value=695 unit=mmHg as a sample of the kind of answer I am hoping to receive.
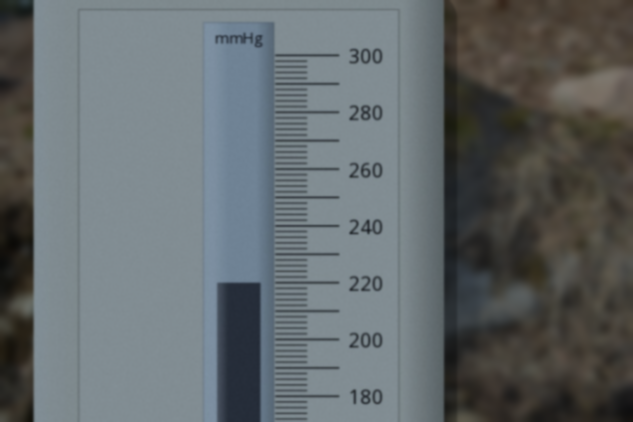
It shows value=220 unit=mmHg
